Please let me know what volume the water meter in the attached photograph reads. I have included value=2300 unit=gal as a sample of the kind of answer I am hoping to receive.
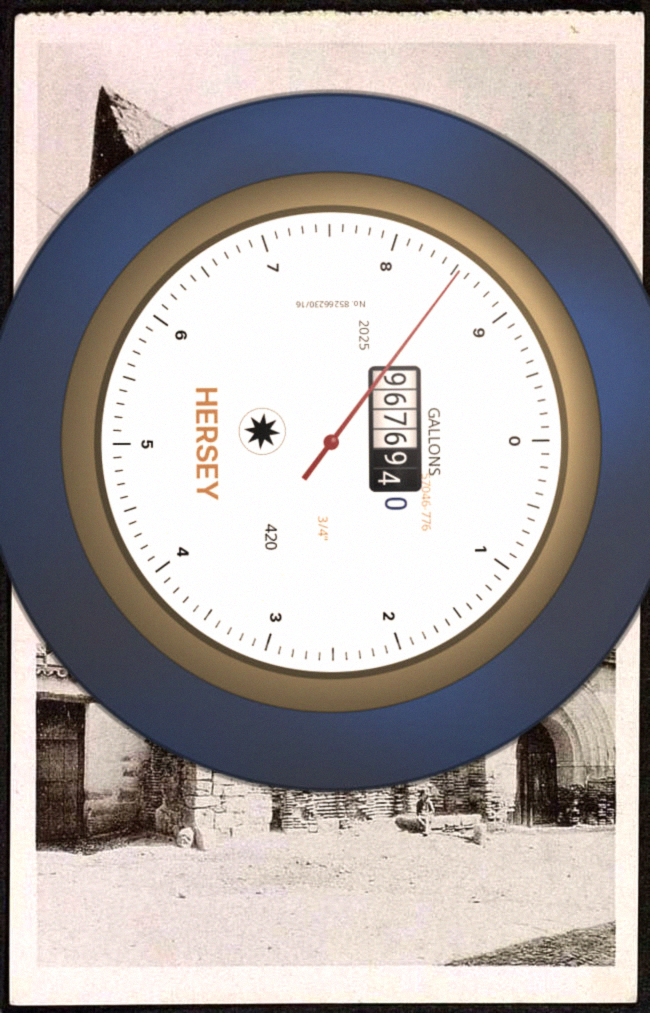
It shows value=9676938.5 unit=gal
